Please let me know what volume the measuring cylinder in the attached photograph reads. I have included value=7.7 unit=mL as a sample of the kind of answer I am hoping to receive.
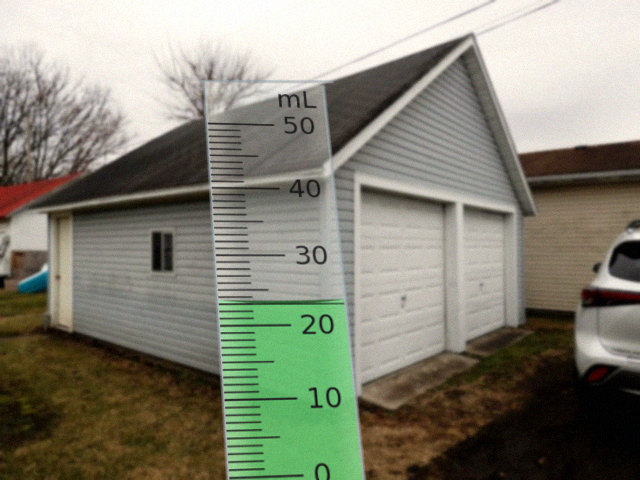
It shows value=23 unit=mL
